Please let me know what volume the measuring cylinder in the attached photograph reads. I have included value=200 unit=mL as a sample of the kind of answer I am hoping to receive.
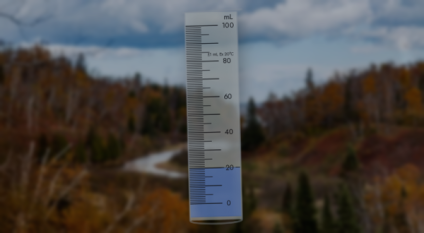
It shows value=20 unit=mL
